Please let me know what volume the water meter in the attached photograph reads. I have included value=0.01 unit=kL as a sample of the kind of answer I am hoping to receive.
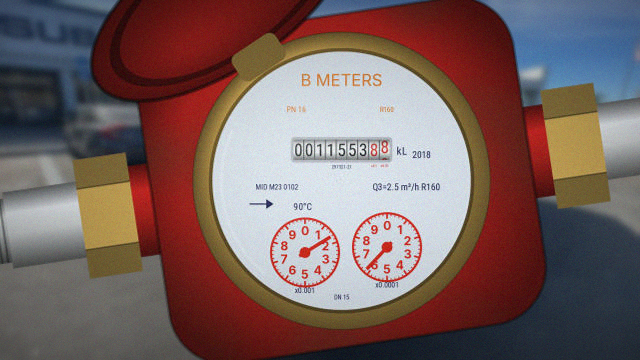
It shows value=11553.8816 unit=kL
